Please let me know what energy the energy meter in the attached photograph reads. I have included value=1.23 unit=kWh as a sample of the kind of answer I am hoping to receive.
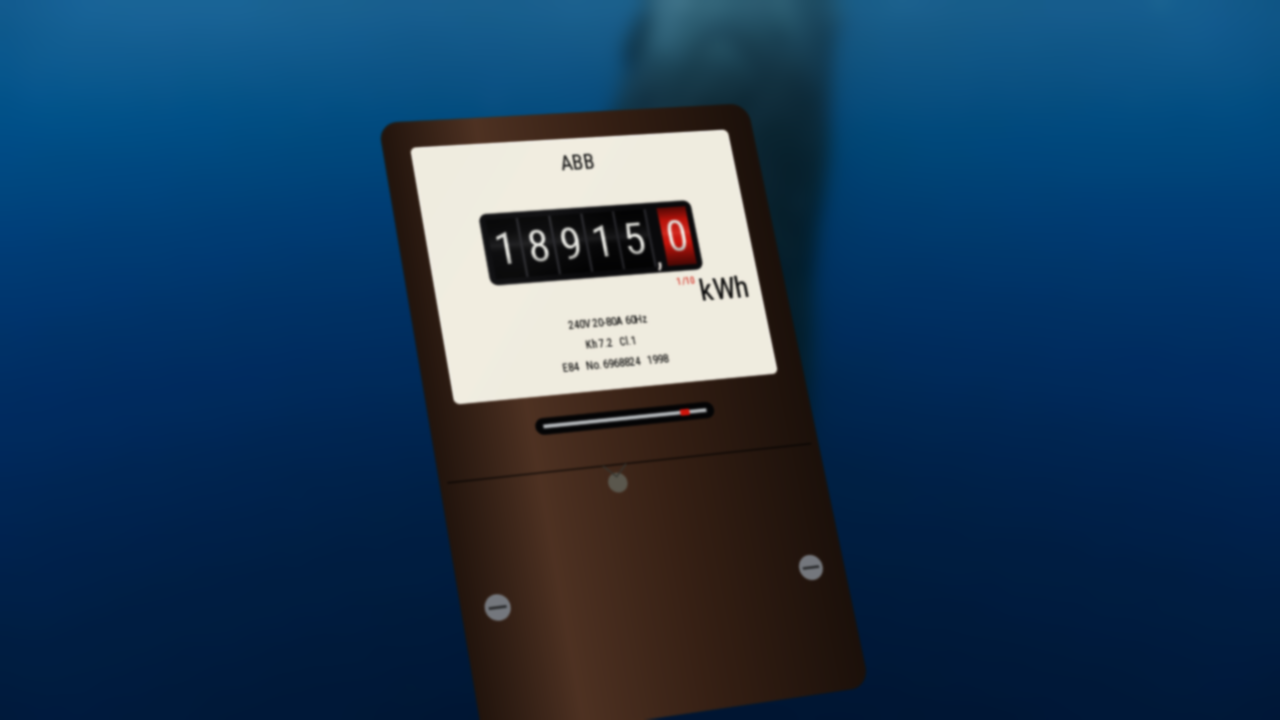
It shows value=18915.0 unit=kWh
